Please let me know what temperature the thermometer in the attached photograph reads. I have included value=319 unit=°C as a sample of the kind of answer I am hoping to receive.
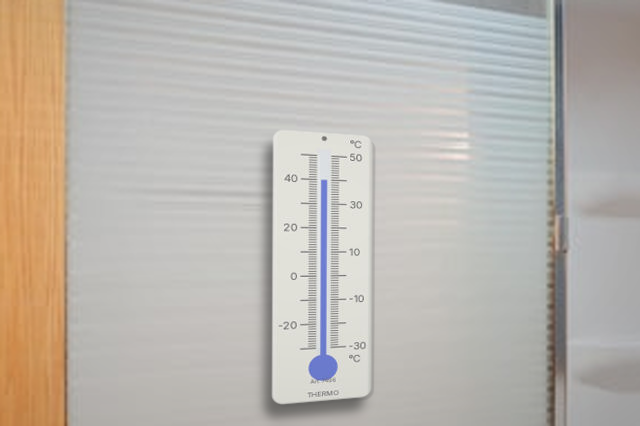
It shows value=40 unit=°C
